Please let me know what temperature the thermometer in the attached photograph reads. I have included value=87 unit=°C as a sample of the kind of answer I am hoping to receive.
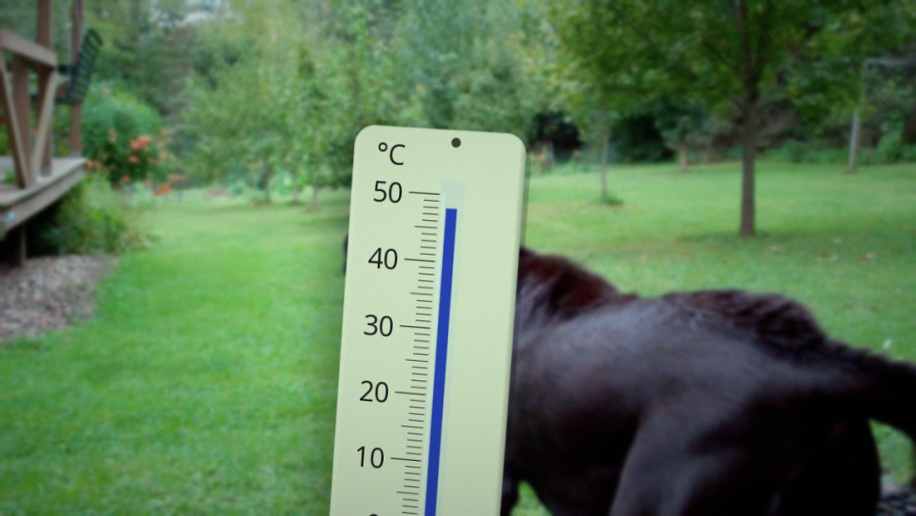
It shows value=48 unit=°C
